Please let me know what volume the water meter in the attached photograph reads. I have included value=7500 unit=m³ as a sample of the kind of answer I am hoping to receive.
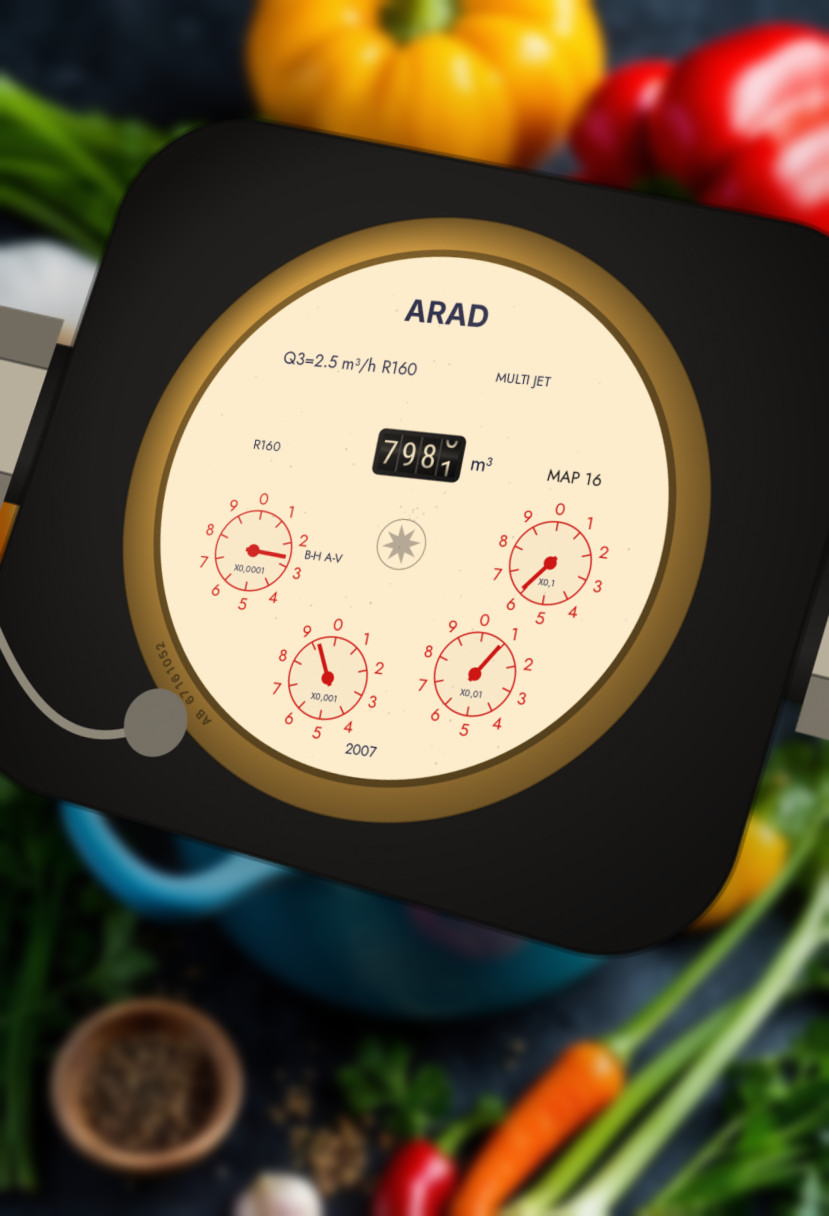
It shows value=7980.6092 unit=m³
